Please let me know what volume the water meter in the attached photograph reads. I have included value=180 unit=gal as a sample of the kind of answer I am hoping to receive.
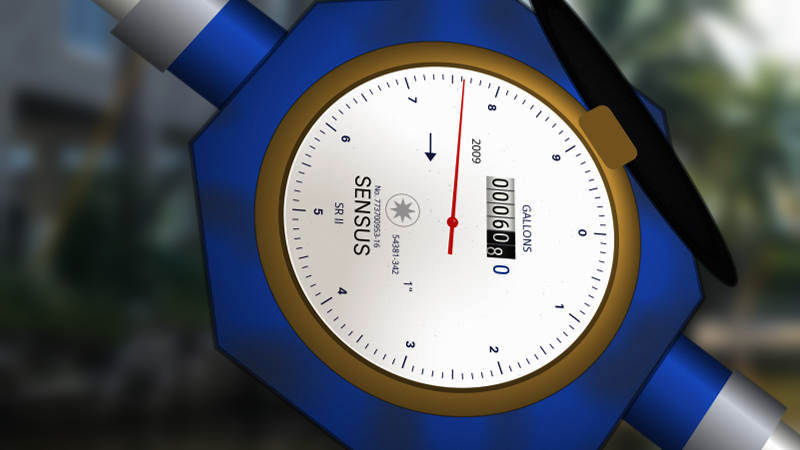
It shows value=6077.6 unit=gal
